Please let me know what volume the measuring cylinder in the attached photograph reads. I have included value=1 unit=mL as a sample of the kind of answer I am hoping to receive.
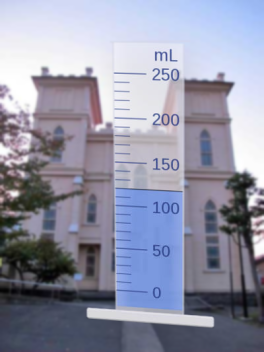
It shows value=120 unit=mL
